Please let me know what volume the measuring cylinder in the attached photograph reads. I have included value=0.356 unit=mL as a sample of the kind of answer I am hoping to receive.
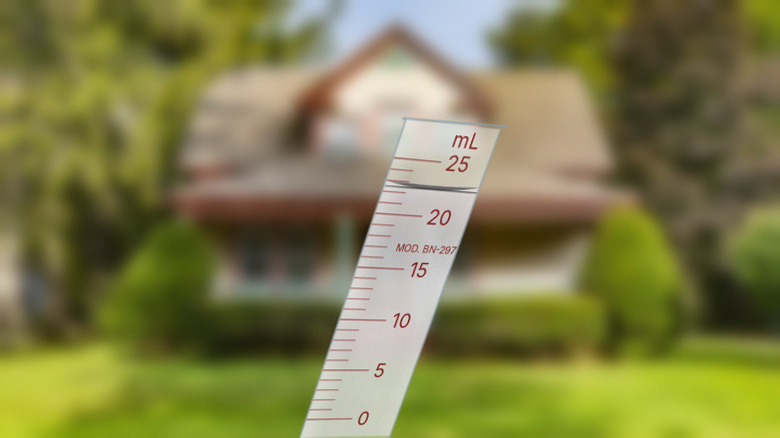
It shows value=22.5 unit=mL
